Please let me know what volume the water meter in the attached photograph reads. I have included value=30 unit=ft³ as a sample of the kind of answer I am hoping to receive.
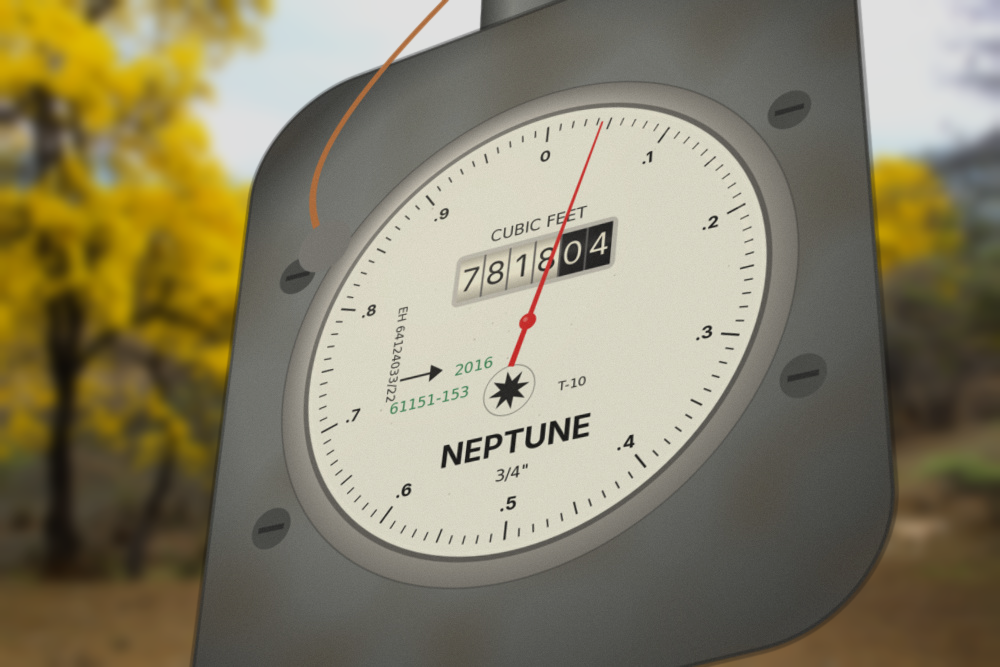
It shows value=781804.04 unit=ft³
